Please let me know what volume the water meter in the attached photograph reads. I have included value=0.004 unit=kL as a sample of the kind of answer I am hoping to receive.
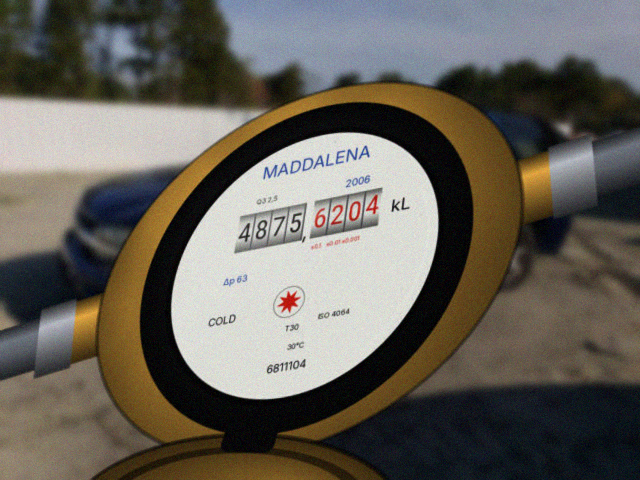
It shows value=4875.6204 unit=kL
